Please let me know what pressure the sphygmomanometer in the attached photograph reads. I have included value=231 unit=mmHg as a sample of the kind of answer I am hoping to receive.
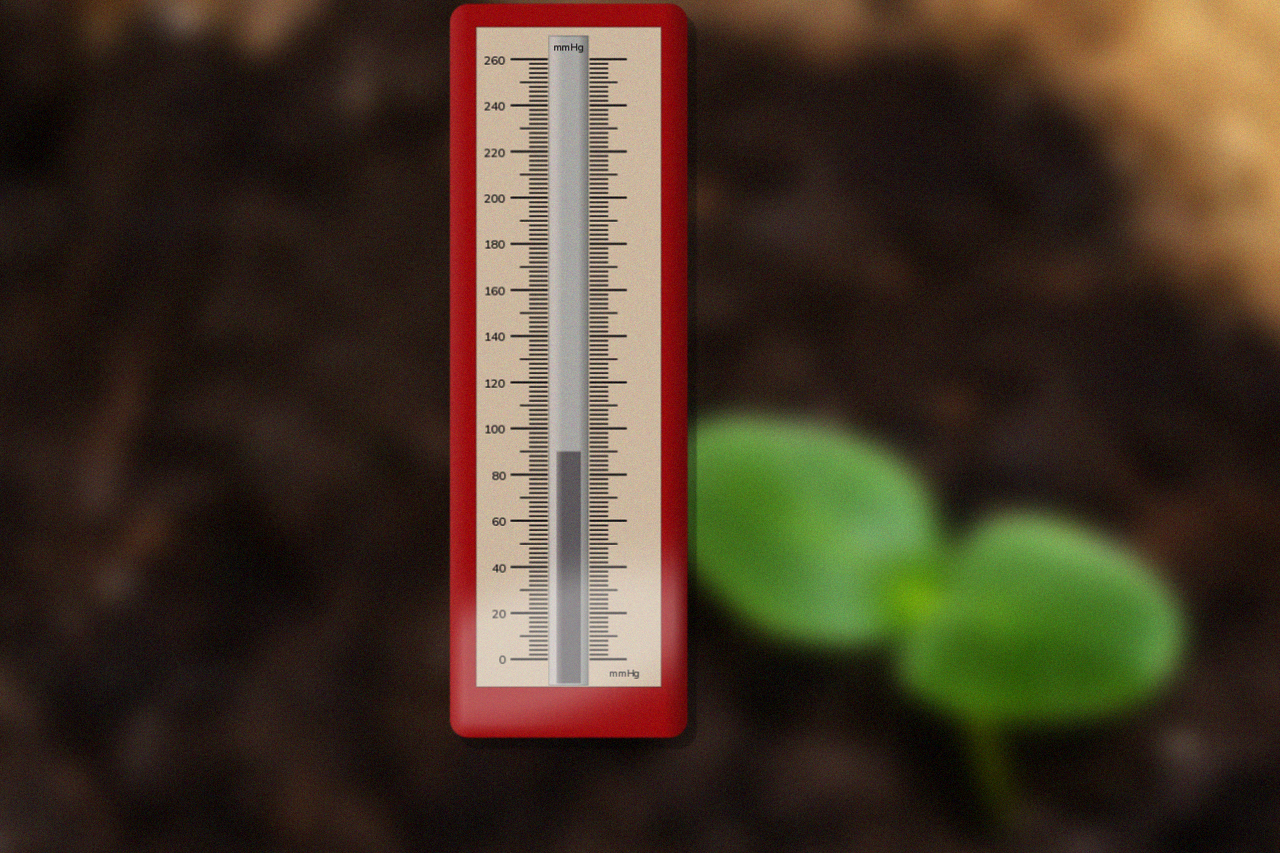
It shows value=90 unit=mmHg
